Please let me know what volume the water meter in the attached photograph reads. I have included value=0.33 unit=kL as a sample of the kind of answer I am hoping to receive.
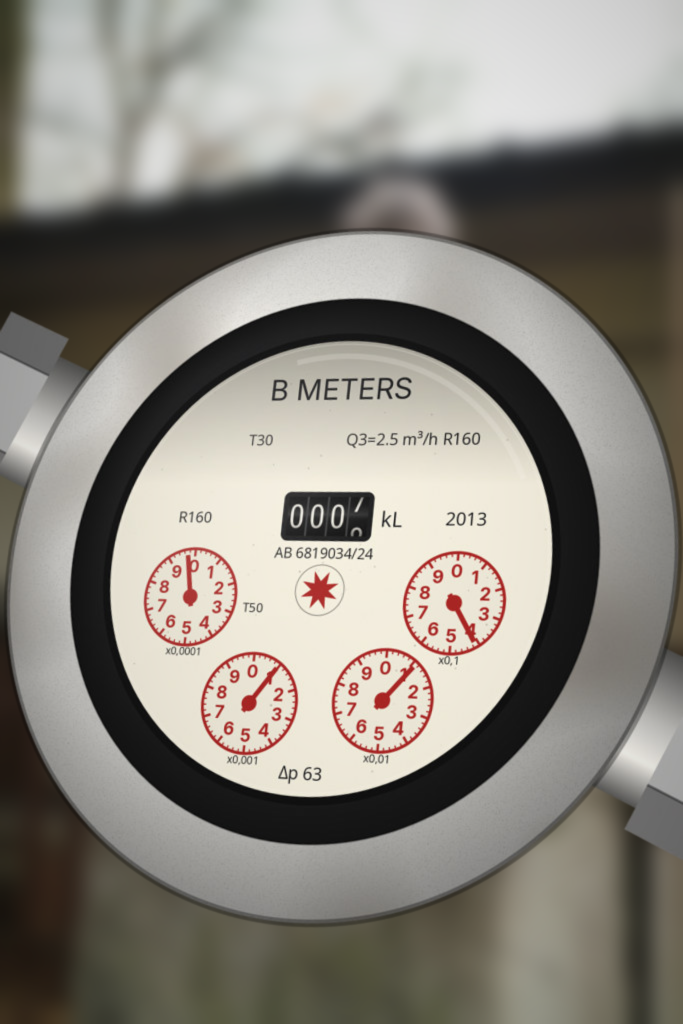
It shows value=7.4109 unit=kL
